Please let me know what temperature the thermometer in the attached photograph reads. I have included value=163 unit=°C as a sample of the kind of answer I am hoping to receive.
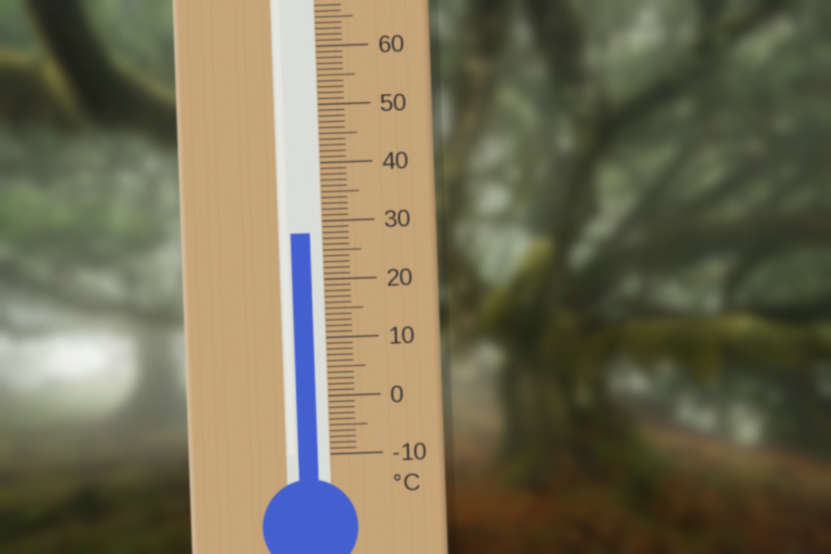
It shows value=28 unit=°C
